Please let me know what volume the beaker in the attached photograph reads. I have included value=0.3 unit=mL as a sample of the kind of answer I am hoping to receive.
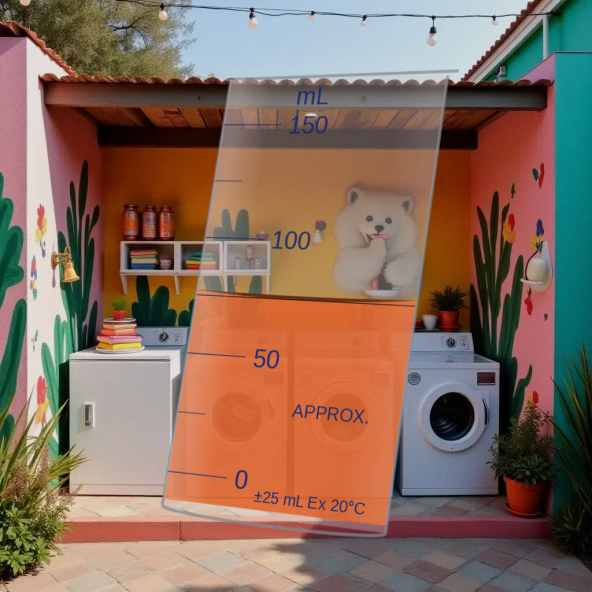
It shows value=75 unit=mL
